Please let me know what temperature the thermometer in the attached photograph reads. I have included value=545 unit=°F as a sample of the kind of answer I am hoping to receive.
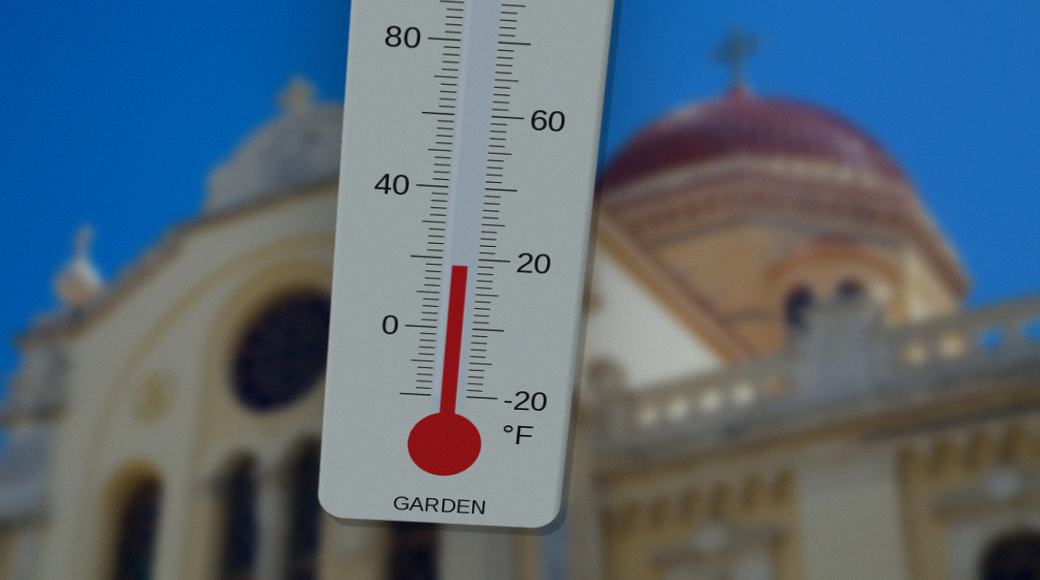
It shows value=18 unit=°F
